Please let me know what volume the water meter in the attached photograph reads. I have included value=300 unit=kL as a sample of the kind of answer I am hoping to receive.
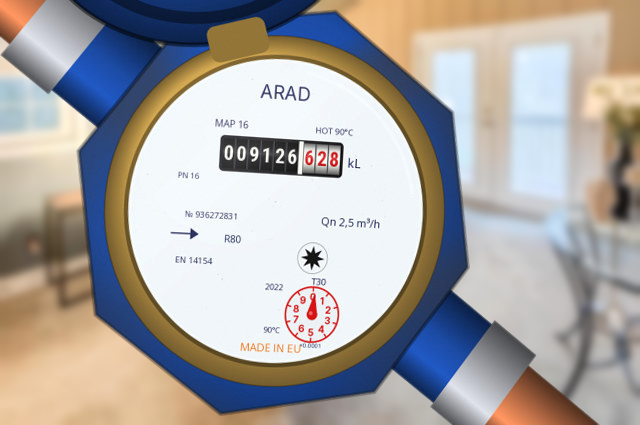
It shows value=9126.6280 unit=kL
